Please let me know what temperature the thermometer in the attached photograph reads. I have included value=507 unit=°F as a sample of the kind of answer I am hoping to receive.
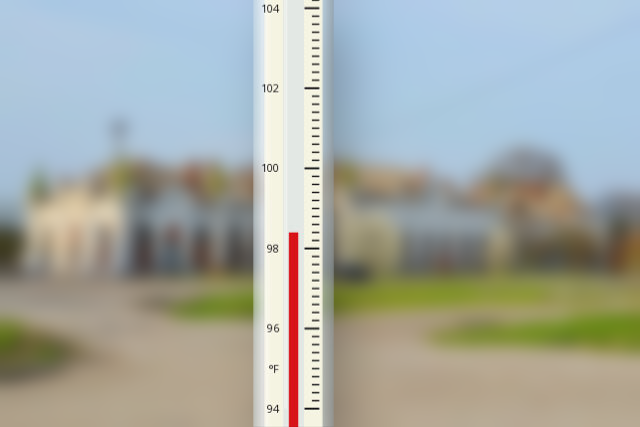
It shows value=98.4 unit=°F
